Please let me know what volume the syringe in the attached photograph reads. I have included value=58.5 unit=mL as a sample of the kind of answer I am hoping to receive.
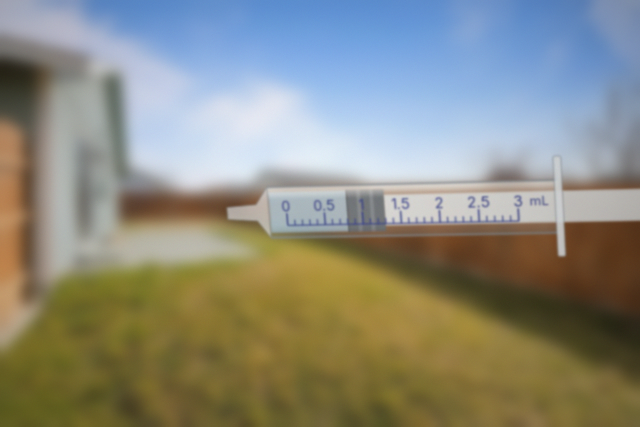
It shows value=0.8 unit=mL
